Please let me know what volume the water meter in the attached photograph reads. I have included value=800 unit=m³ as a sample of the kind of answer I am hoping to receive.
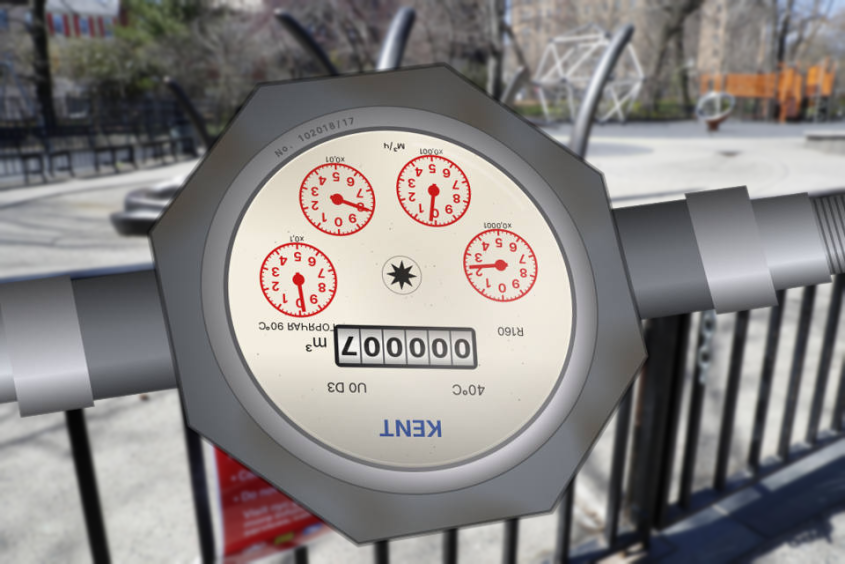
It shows value=6.9802 unit=m³
